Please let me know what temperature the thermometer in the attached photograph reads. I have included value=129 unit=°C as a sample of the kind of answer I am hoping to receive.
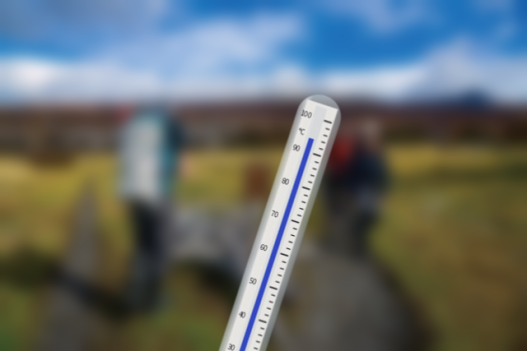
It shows value=94 unit=°C
